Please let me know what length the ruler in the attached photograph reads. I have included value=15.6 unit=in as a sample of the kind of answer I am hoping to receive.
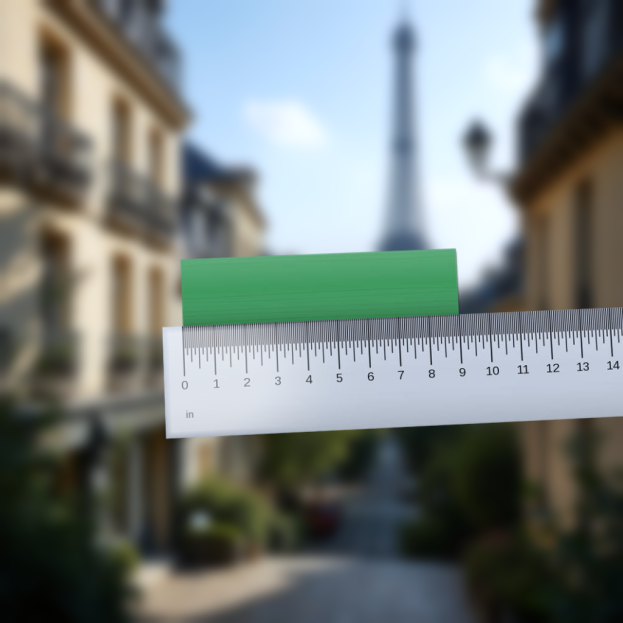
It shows value=9 unit=in
